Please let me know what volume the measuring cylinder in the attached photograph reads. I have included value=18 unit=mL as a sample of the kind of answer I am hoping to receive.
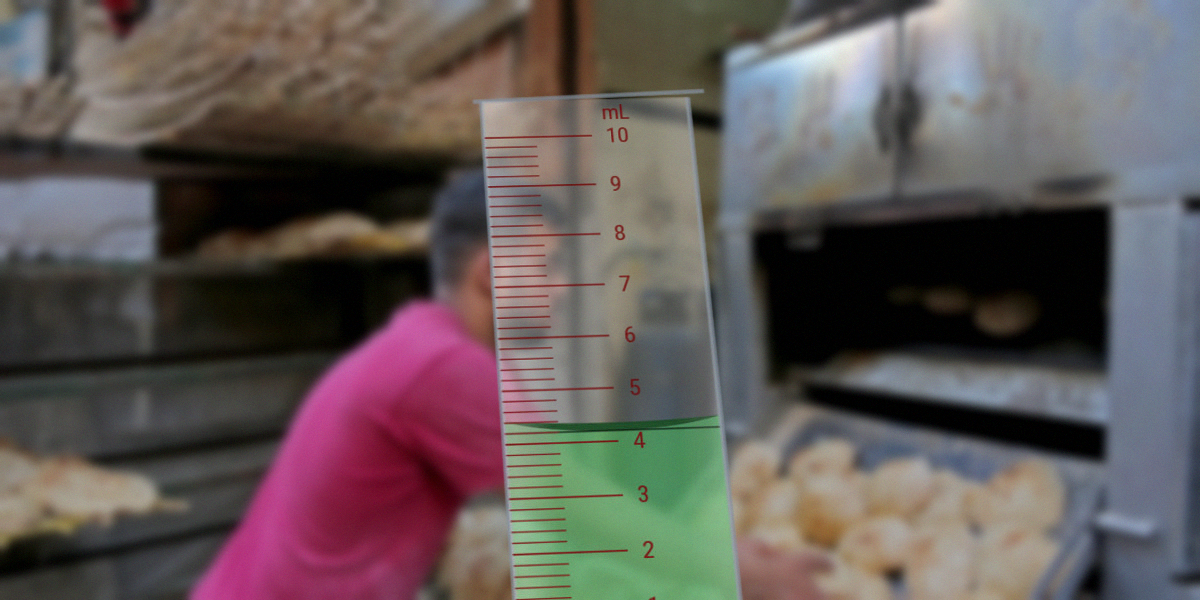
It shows value=4.2 unit=mL
